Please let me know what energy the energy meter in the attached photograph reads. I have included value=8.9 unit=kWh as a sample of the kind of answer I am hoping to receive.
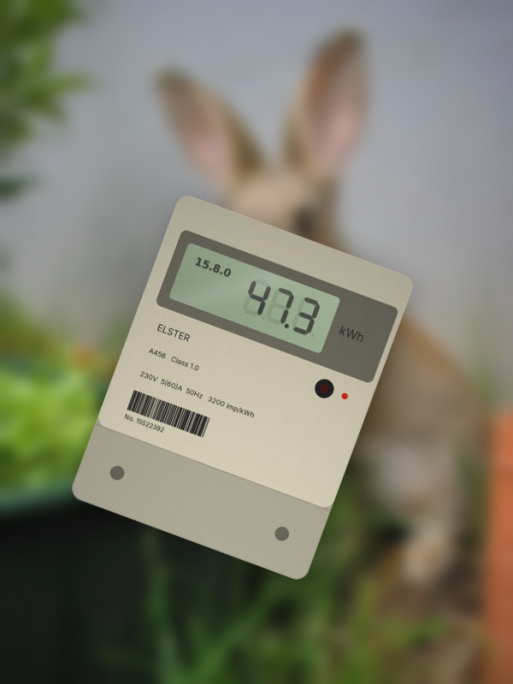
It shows value=47.3 unit=kWh
